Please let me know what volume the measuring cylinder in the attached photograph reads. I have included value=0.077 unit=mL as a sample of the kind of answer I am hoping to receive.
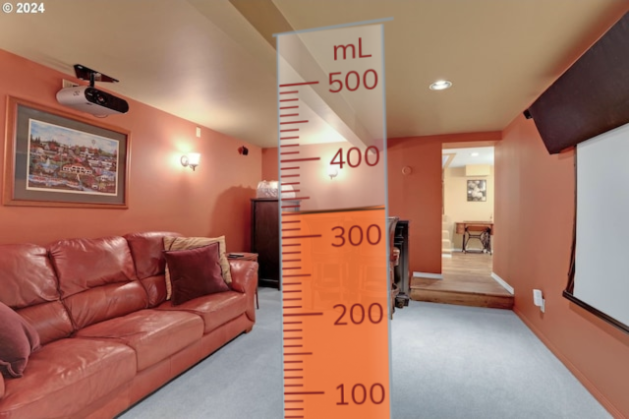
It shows value=330 unit=mL
